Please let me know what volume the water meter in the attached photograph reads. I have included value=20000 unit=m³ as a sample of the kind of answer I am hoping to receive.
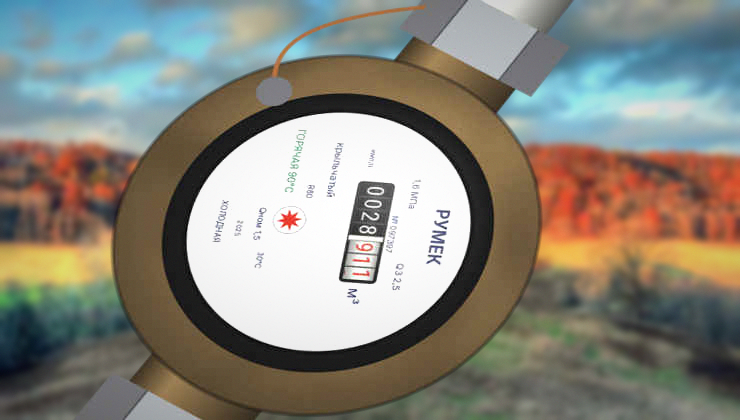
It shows value=28.911 unit=m³
